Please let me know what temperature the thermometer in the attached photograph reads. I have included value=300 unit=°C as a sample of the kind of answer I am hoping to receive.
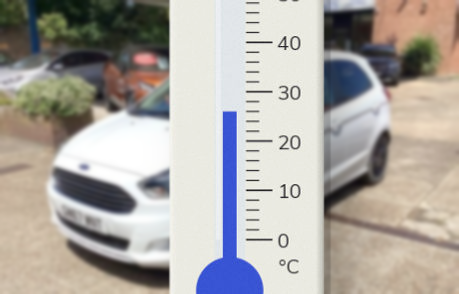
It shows value=26 unit=°C
